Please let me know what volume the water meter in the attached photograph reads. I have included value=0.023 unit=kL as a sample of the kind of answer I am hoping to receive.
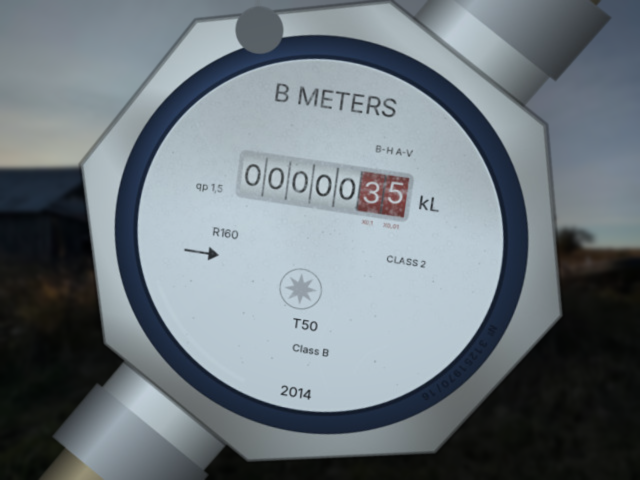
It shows value=0.35 unit=kL
